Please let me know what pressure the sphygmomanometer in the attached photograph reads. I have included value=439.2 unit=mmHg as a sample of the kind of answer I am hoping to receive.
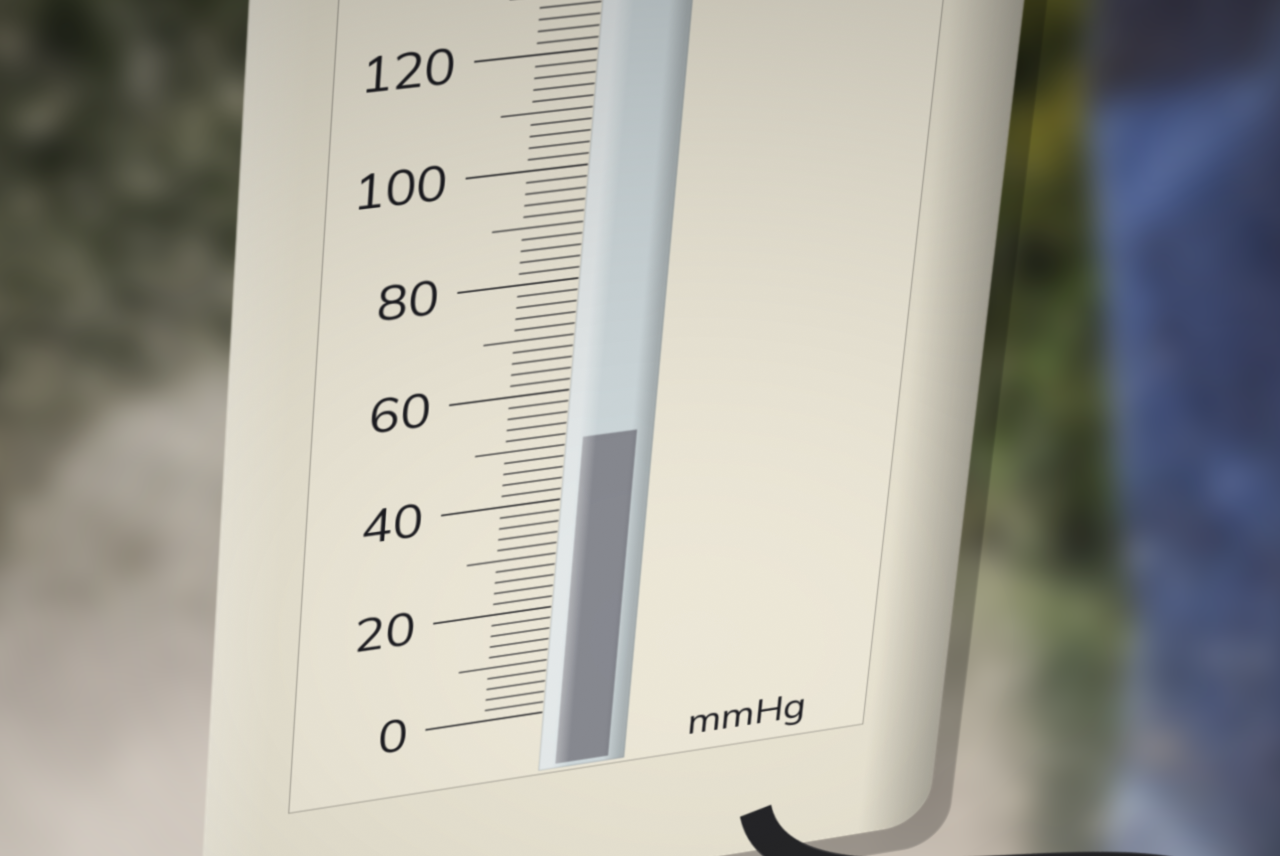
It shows value=51 unit=mmHg
